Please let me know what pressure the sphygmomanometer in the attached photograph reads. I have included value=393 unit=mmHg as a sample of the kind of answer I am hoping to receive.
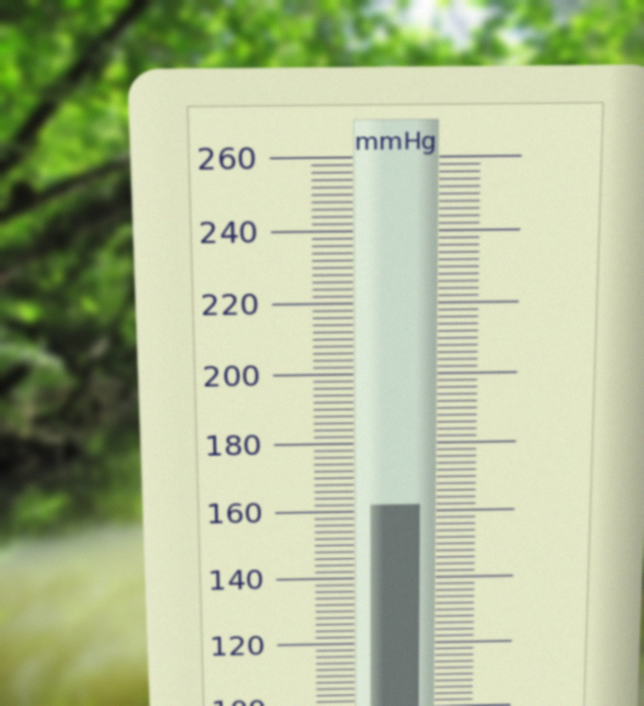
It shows value=162 unit=mmHg
